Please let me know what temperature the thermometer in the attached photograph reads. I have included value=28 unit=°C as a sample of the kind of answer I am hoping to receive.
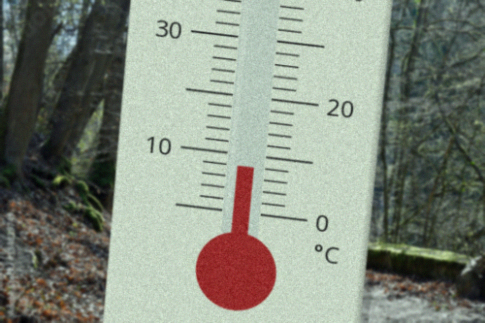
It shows value=8 unit=°C
